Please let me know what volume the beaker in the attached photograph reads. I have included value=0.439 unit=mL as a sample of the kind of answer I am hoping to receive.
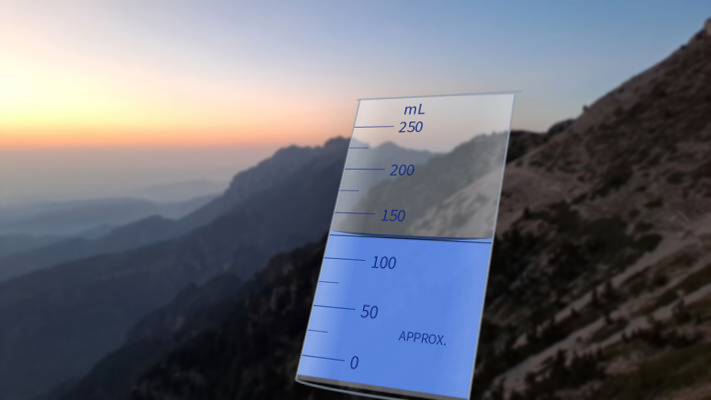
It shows value=125 unit=mL
